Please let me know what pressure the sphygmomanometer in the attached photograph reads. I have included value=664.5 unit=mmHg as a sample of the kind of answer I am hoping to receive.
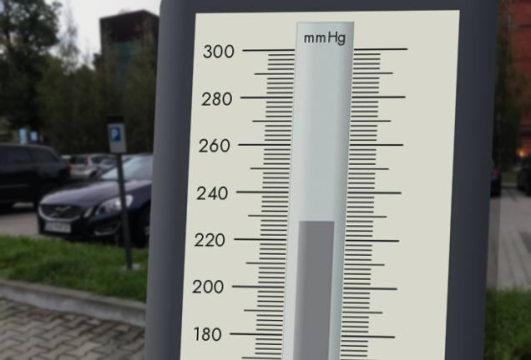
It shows value=228 unit=mmHg
